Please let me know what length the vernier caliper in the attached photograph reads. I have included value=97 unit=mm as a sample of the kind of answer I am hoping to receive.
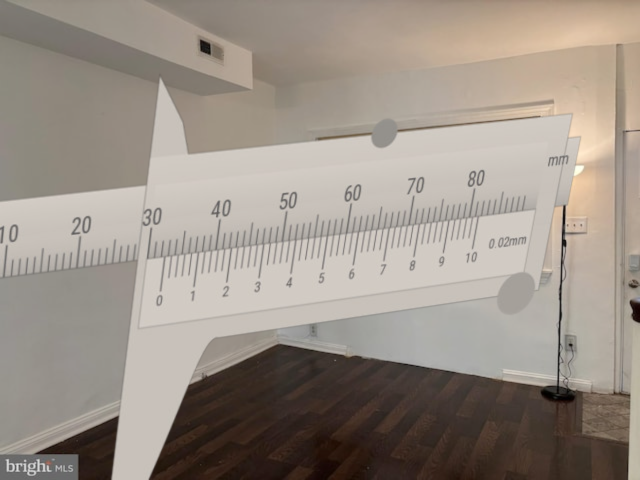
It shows value=32.5 unit=mm
